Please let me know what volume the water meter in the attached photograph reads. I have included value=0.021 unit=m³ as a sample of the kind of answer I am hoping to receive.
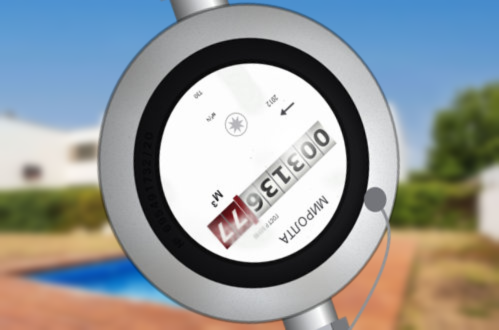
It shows value=3136.77 unit=m³
